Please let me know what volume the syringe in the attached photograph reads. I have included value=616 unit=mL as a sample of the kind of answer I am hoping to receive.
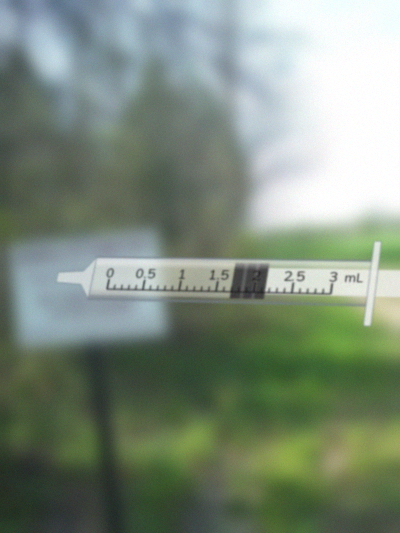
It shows value=1.7 unit=mL
